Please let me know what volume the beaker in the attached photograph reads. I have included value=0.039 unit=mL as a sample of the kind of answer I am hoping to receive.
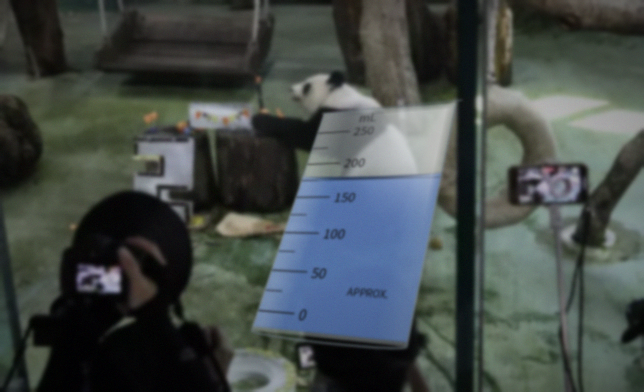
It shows value=175 unit=mL
